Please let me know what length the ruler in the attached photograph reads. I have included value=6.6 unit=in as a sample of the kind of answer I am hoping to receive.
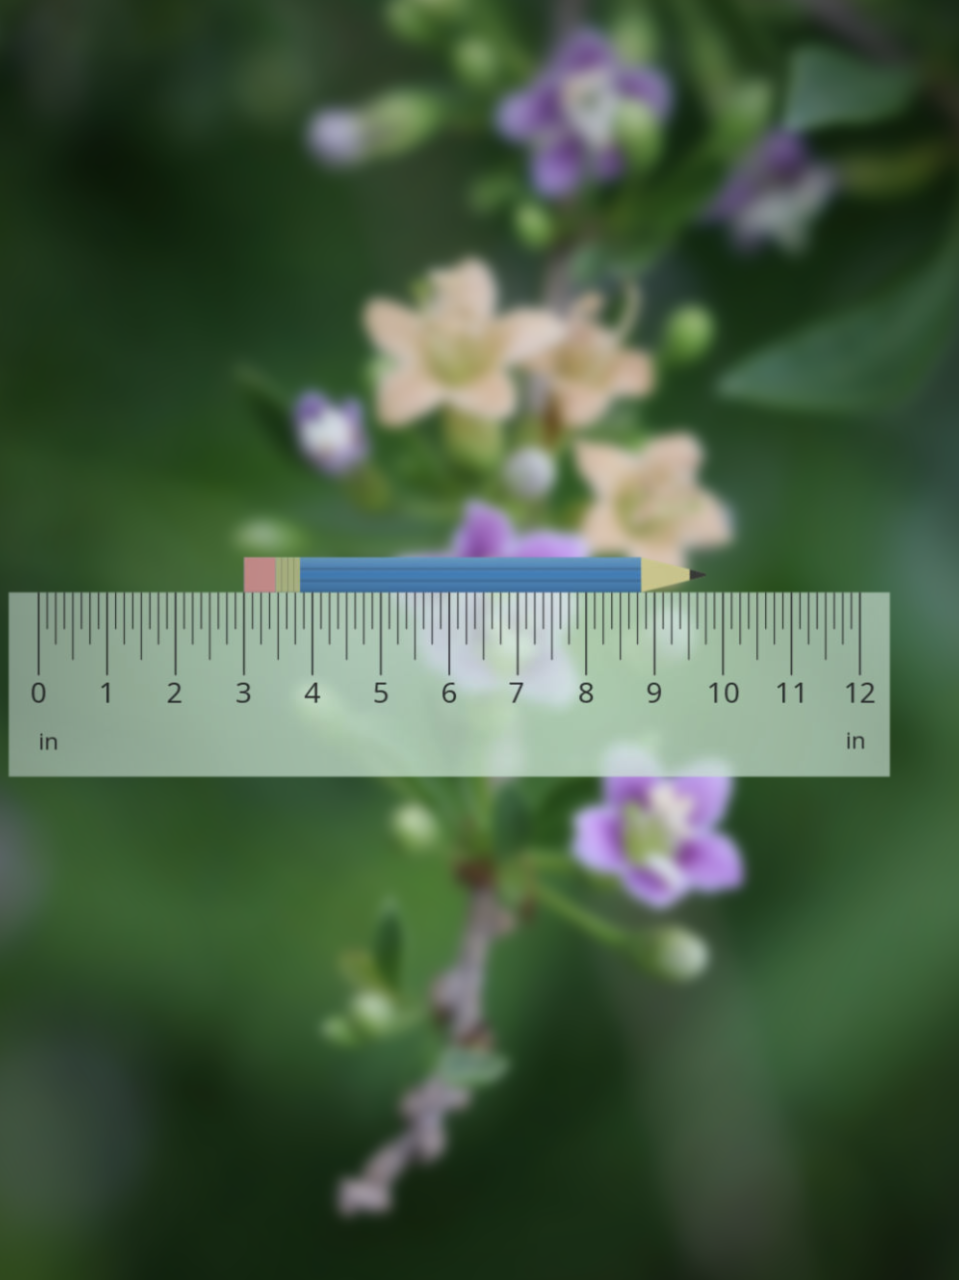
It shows value=6.75 unit=in
